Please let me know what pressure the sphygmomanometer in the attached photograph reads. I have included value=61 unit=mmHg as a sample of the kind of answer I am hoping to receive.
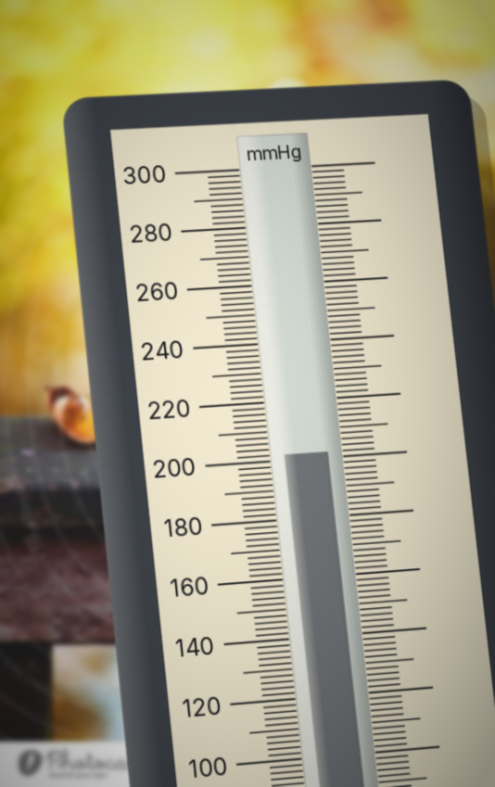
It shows value=202 unit=mmHg
